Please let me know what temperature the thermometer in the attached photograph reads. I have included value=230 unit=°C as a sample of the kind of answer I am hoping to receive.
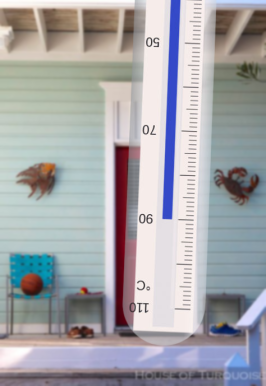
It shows value=90 unit=°C
